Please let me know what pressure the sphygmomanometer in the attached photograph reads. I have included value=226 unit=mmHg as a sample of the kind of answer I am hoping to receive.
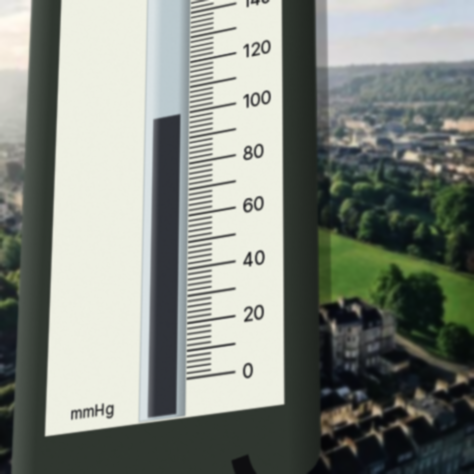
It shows value=100 unit=mmHg
